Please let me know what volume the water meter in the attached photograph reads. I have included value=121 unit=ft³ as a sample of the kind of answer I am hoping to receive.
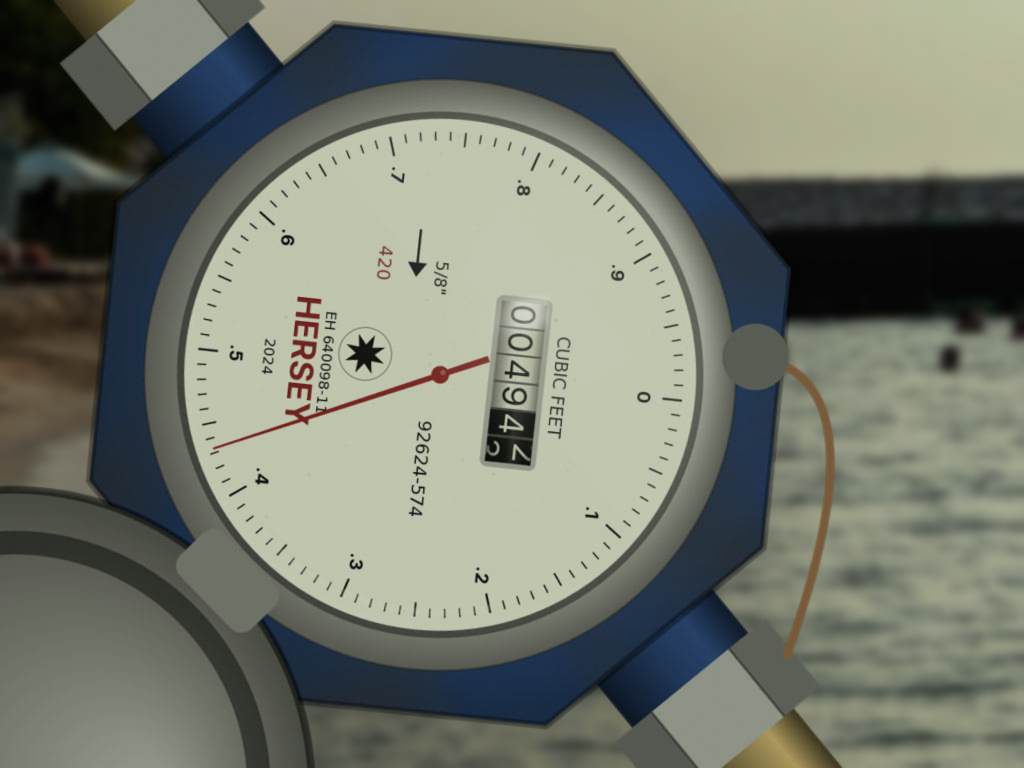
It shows value=4942.43 unit=ft³
